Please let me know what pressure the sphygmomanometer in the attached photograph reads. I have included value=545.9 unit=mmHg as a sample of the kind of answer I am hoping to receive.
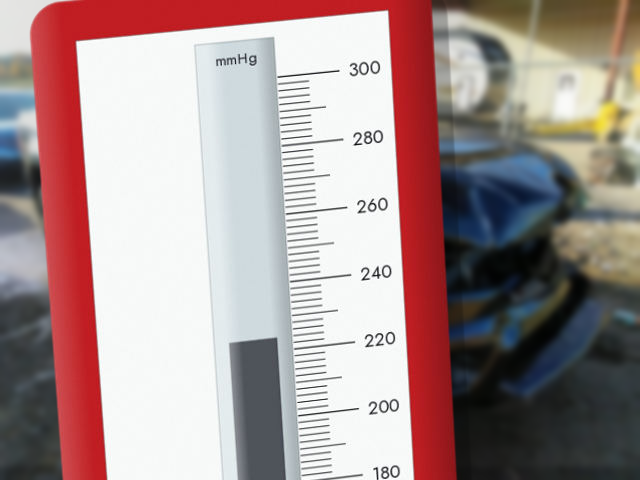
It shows value=224 unit=mmHg
